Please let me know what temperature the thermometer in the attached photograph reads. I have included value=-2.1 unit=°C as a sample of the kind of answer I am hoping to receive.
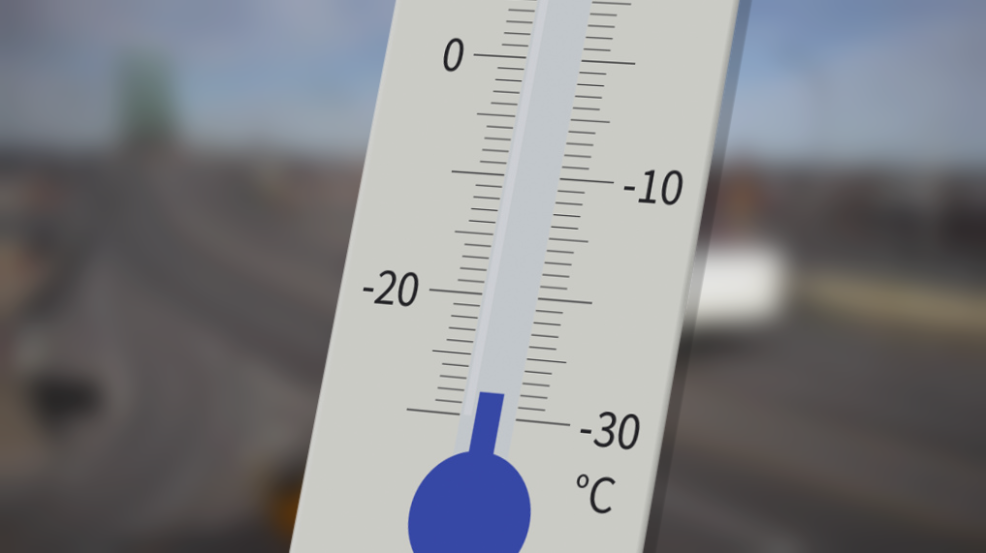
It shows value=-28 unit=°C
